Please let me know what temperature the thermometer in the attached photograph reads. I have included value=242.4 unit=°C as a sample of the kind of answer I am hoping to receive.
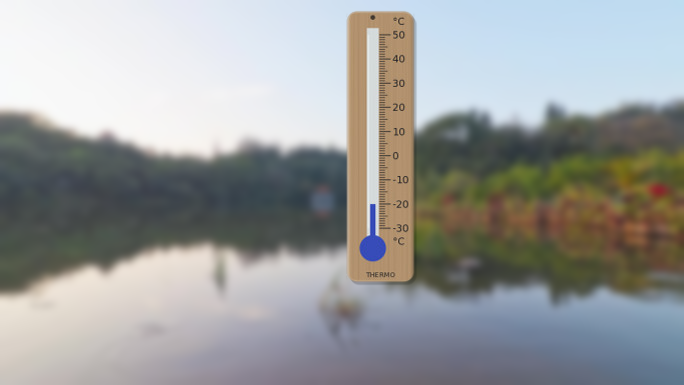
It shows value=-20 unit=°C
